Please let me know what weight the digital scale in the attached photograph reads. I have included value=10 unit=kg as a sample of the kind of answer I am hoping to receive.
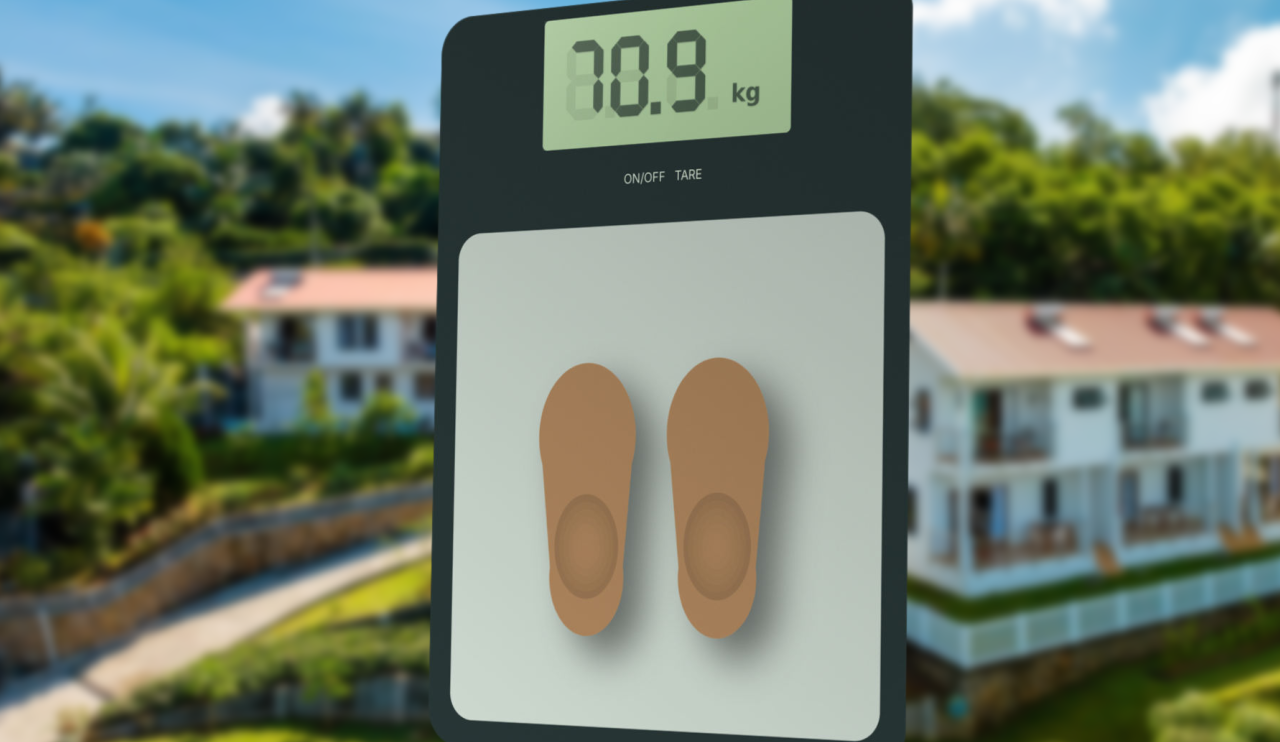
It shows value=70.9 unit=kg
